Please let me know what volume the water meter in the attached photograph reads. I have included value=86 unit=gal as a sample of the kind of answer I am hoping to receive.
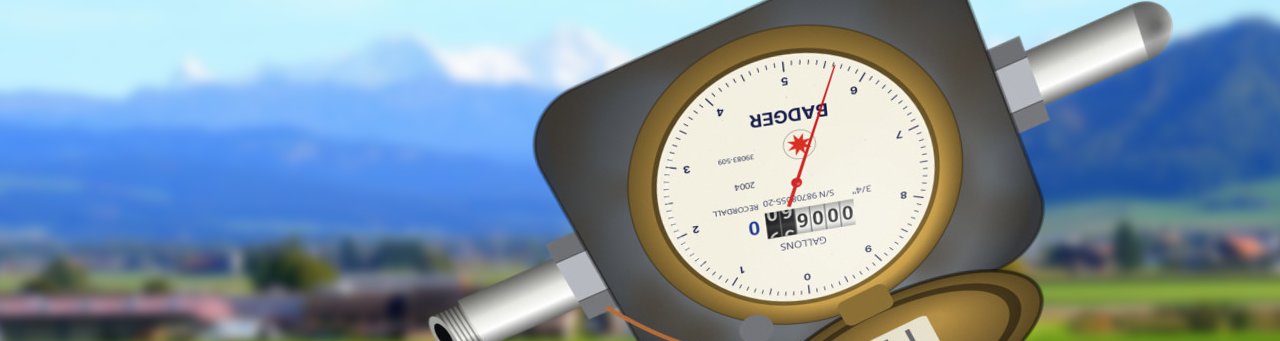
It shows value=6595.6 unit=gal
